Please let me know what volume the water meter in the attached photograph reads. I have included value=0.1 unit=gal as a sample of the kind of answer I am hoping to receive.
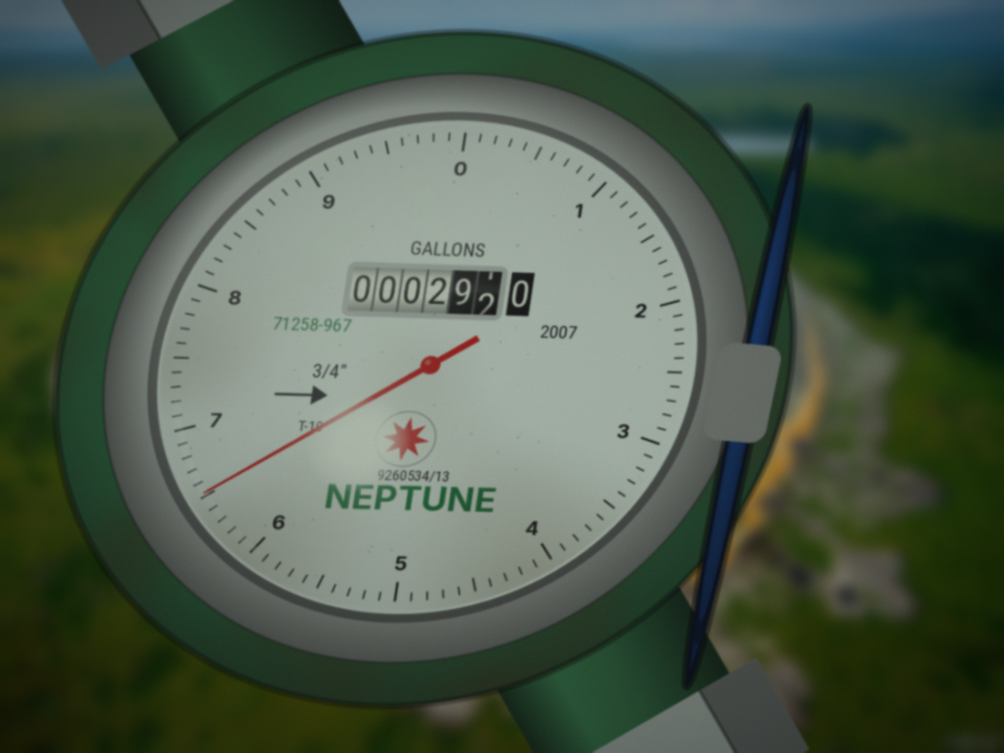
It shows value=2916.5 unit=gal
